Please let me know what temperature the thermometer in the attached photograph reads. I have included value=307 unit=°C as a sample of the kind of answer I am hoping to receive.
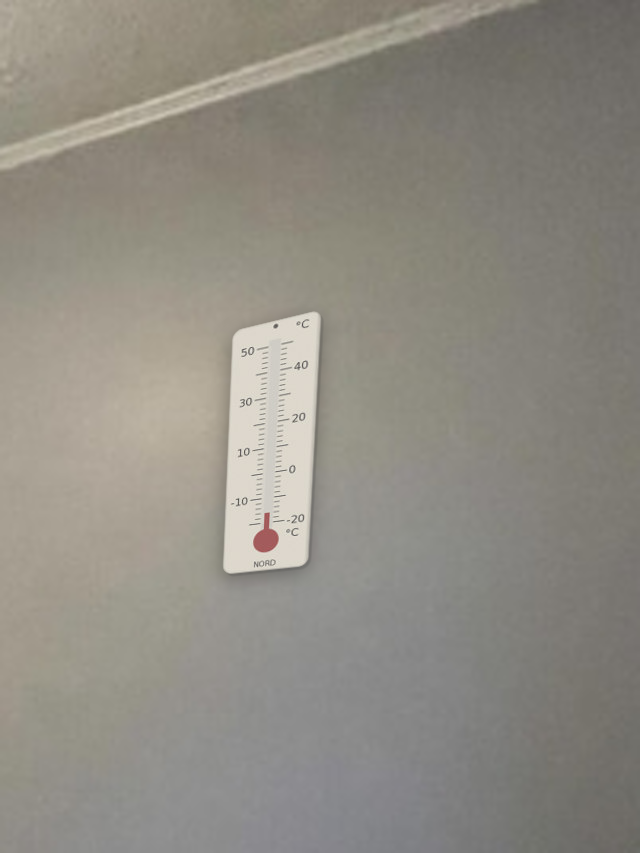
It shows value=-16 unit=°C
